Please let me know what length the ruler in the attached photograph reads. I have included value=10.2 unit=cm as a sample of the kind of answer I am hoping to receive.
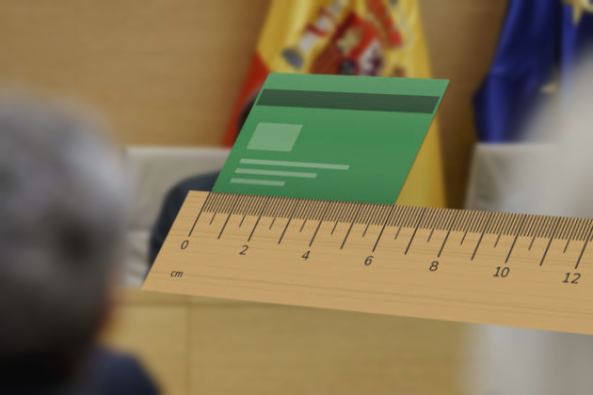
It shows value=6 unit=cm
